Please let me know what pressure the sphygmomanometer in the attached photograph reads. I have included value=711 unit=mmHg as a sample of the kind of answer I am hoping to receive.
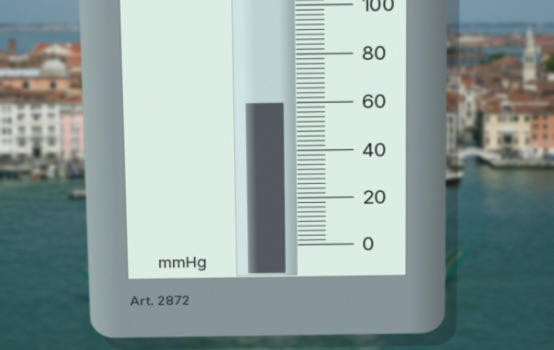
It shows value=60 unit=mmHg
